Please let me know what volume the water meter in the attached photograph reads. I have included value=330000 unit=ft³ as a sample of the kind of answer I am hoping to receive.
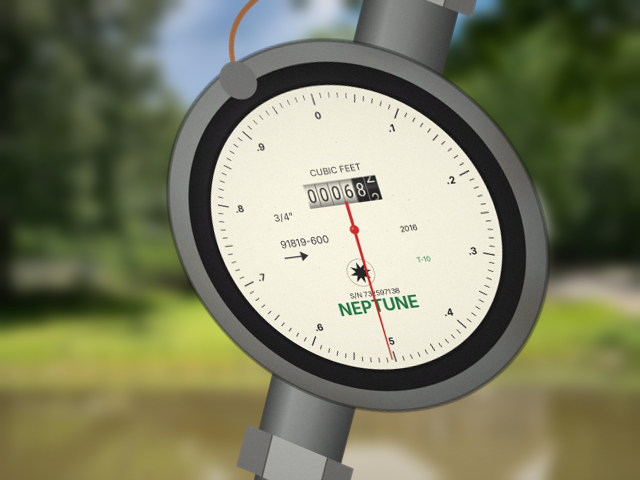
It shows value=682.50 unit=ft³
